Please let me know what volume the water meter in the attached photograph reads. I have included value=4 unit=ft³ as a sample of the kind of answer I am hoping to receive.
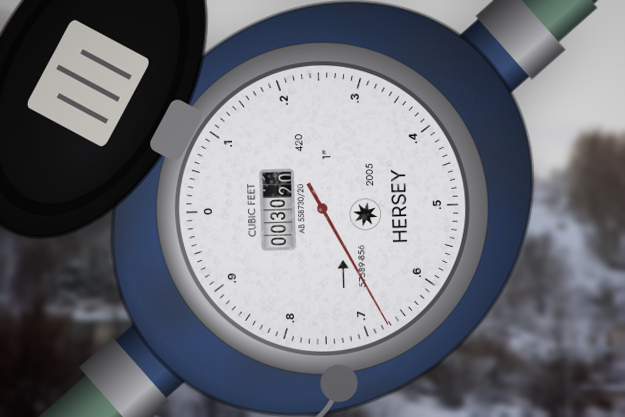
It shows value=3019.67 unit=ft³
